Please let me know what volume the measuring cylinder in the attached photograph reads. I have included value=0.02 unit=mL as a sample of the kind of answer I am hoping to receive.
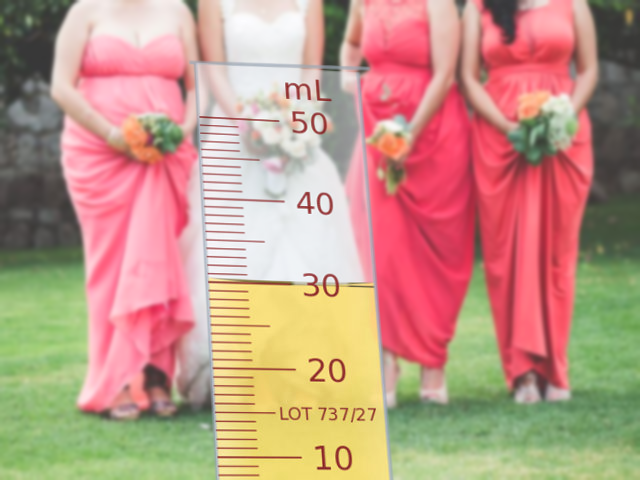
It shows value=30 unit=mL
